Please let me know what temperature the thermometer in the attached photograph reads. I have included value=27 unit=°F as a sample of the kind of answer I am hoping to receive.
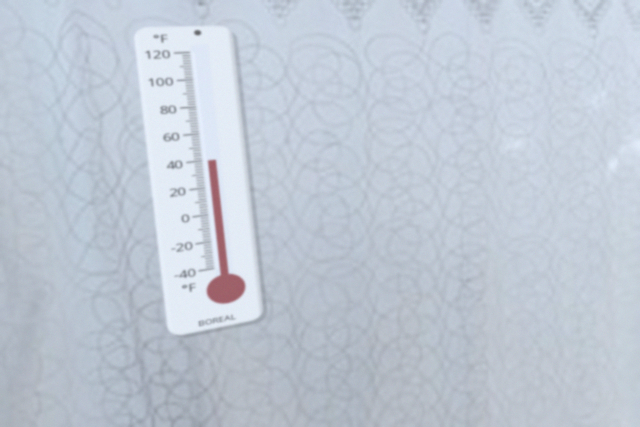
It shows value=40 unit=°F
